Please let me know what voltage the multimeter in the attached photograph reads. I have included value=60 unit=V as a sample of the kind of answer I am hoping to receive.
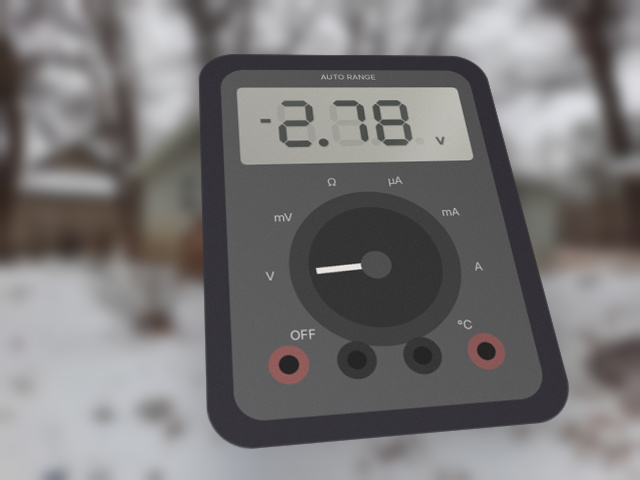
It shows value=-2.78 unit=V
